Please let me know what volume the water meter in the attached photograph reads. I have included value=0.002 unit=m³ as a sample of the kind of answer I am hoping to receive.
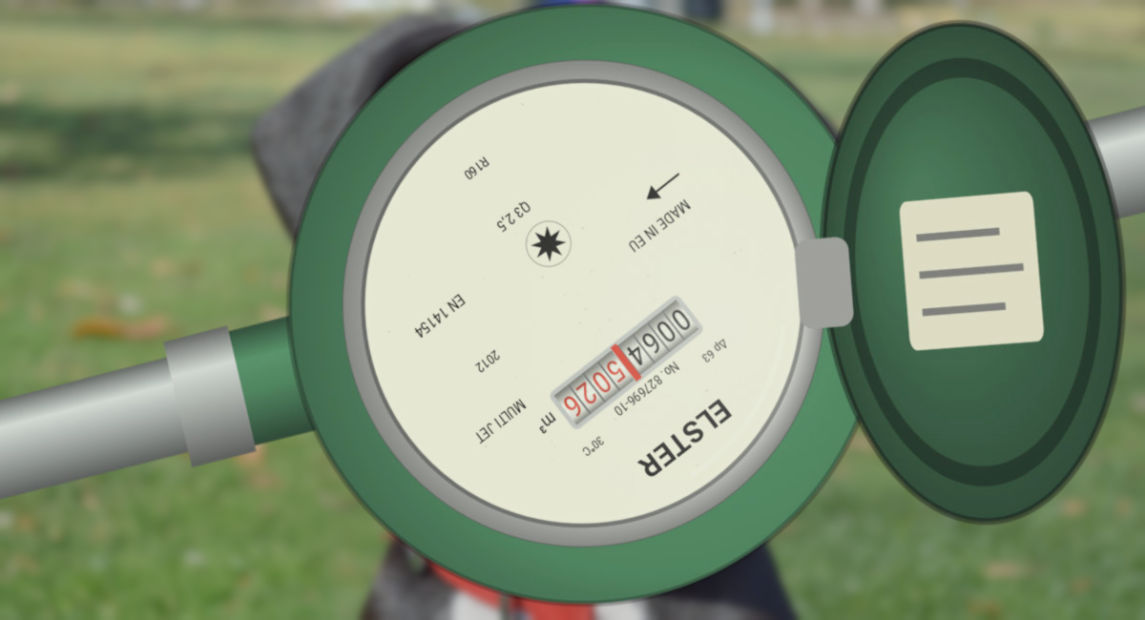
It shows value=64.5026 unit=m³
